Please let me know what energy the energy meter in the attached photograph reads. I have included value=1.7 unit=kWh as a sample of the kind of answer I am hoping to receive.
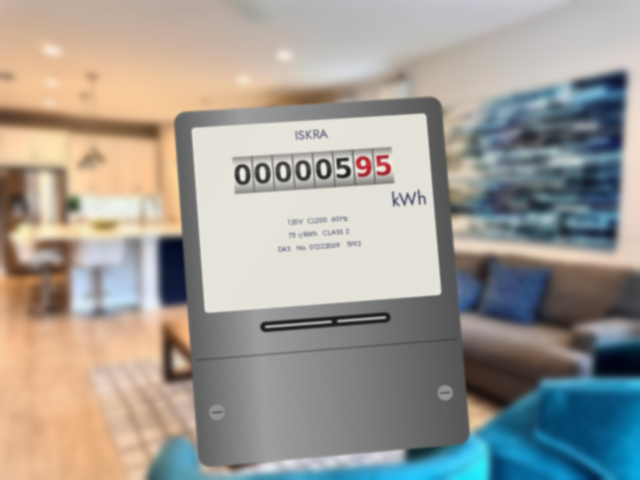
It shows value=5.95 unit=kWh
